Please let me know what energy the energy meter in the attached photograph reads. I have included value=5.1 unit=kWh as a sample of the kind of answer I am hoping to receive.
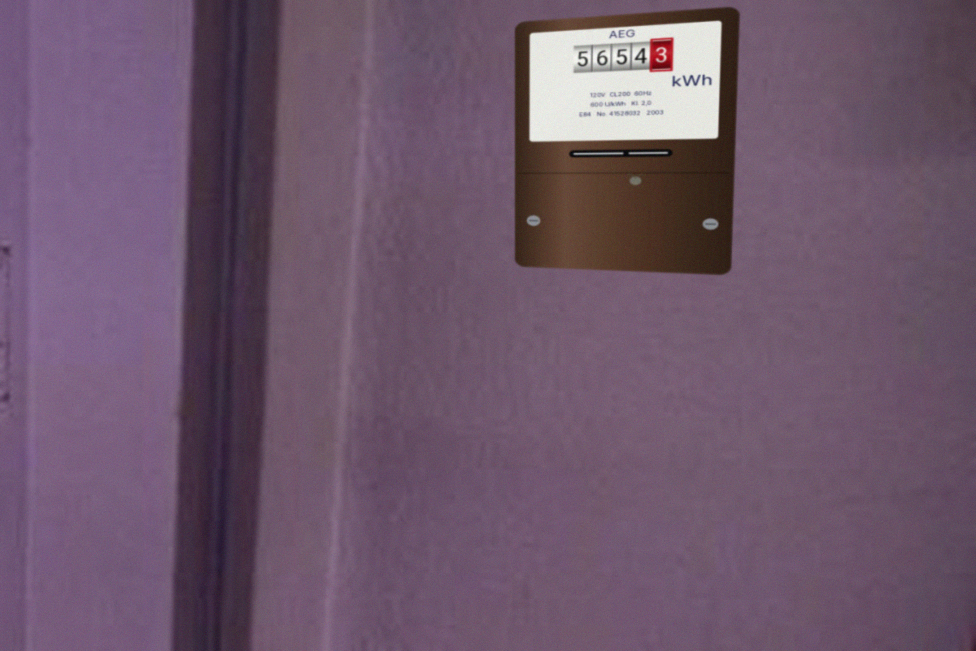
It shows value=5654.3 unit=kWh
